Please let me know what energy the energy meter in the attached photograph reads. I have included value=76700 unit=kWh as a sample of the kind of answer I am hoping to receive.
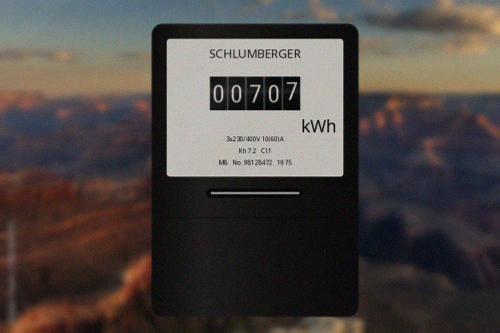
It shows value=707 unit=kWh
